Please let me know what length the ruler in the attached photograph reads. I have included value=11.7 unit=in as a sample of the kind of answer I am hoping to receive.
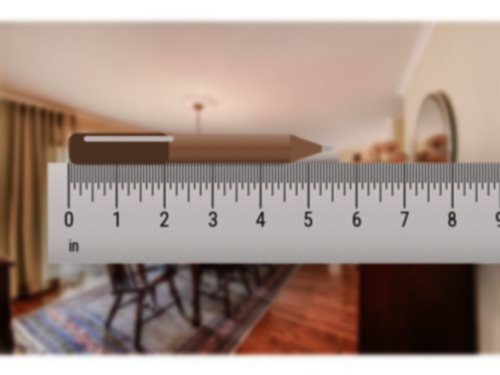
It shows value=5.5 unit=in
